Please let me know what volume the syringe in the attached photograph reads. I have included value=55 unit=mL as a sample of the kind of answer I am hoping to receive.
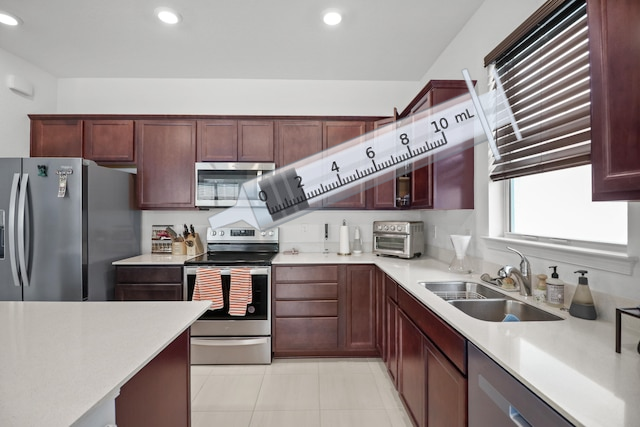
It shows value=0 unit=mL
